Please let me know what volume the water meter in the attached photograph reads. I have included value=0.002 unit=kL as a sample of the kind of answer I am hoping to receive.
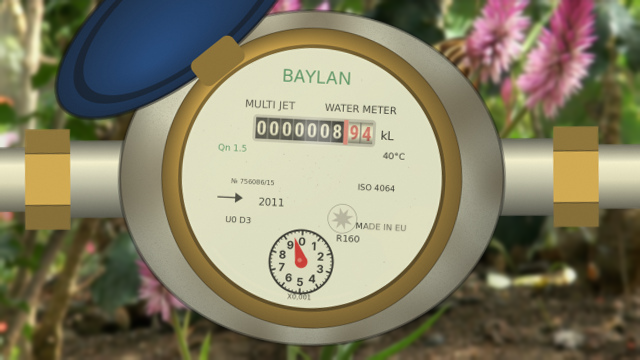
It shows value=8.939 unit=kL
